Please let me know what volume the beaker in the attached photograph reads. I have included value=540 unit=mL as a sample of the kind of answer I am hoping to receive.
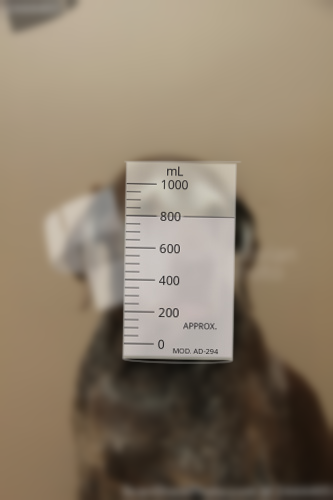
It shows value=800 unit=mL
